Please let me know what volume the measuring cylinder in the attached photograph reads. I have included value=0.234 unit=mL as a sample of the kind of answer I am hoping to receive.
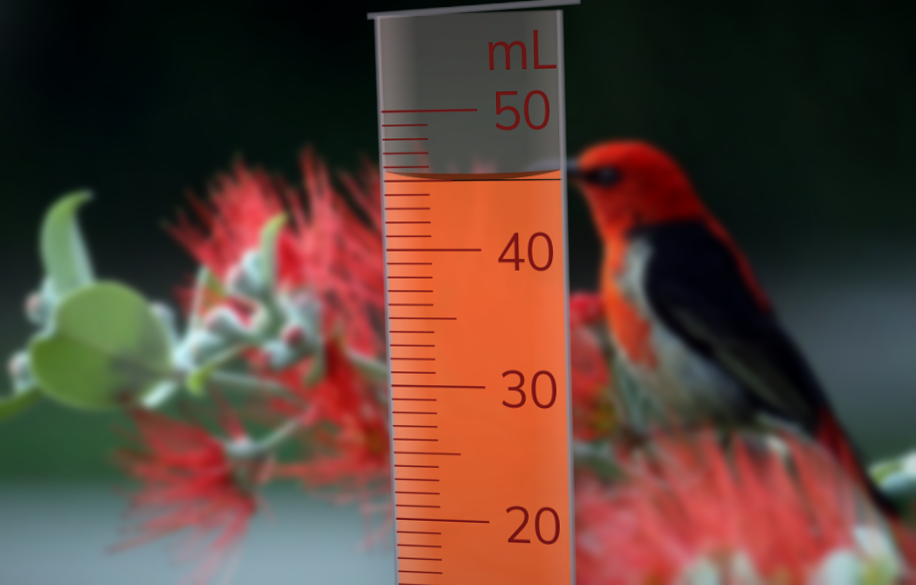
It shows value=45 unit=mL
